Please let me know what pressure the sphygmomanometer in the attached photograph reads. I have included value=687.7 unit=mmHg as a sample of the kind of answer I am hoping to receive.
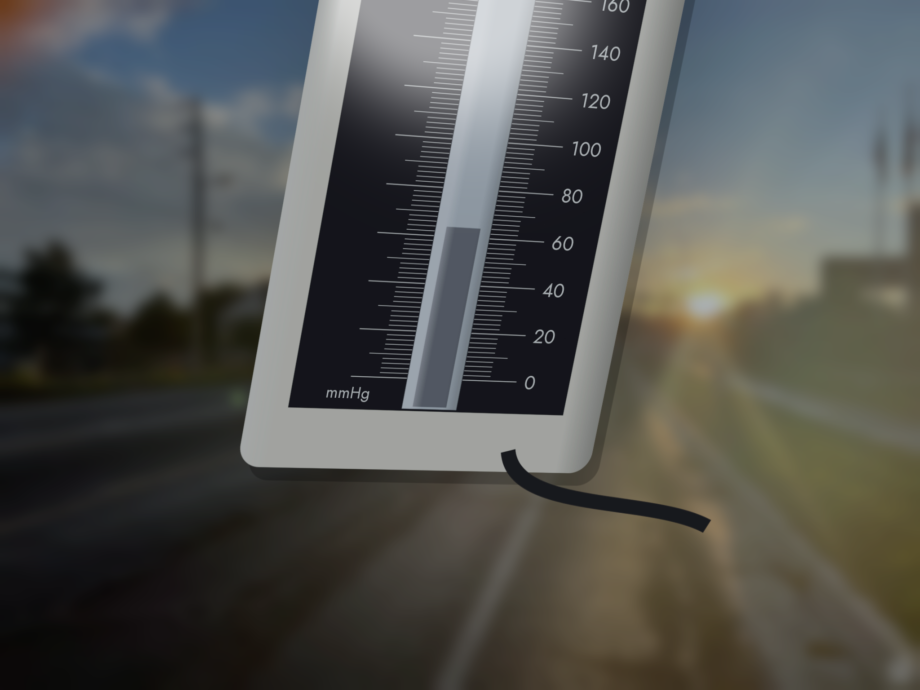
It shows value=64 unit=mmHg
